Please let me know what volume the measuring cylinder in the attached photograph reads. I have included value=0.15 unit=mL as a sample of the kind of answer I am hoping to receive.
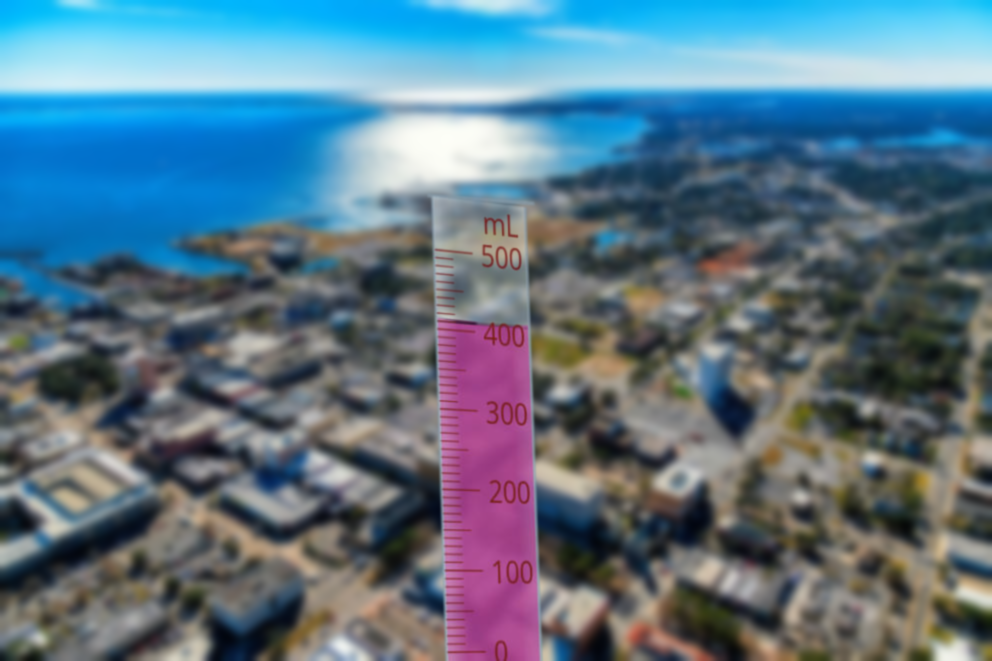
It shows value=410 unit=mL
